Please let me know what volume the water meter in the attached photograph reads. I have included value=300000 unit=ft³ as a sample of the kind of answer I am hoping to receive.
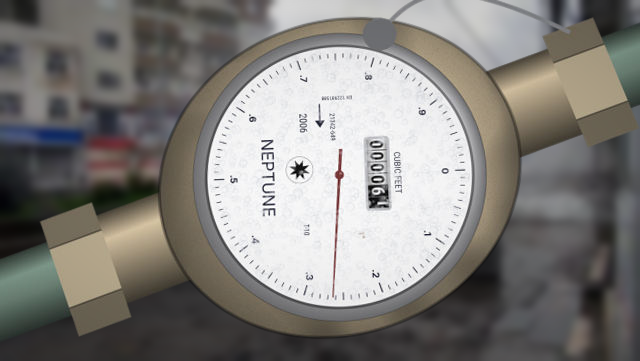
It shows value=61.26 unit=ft³
